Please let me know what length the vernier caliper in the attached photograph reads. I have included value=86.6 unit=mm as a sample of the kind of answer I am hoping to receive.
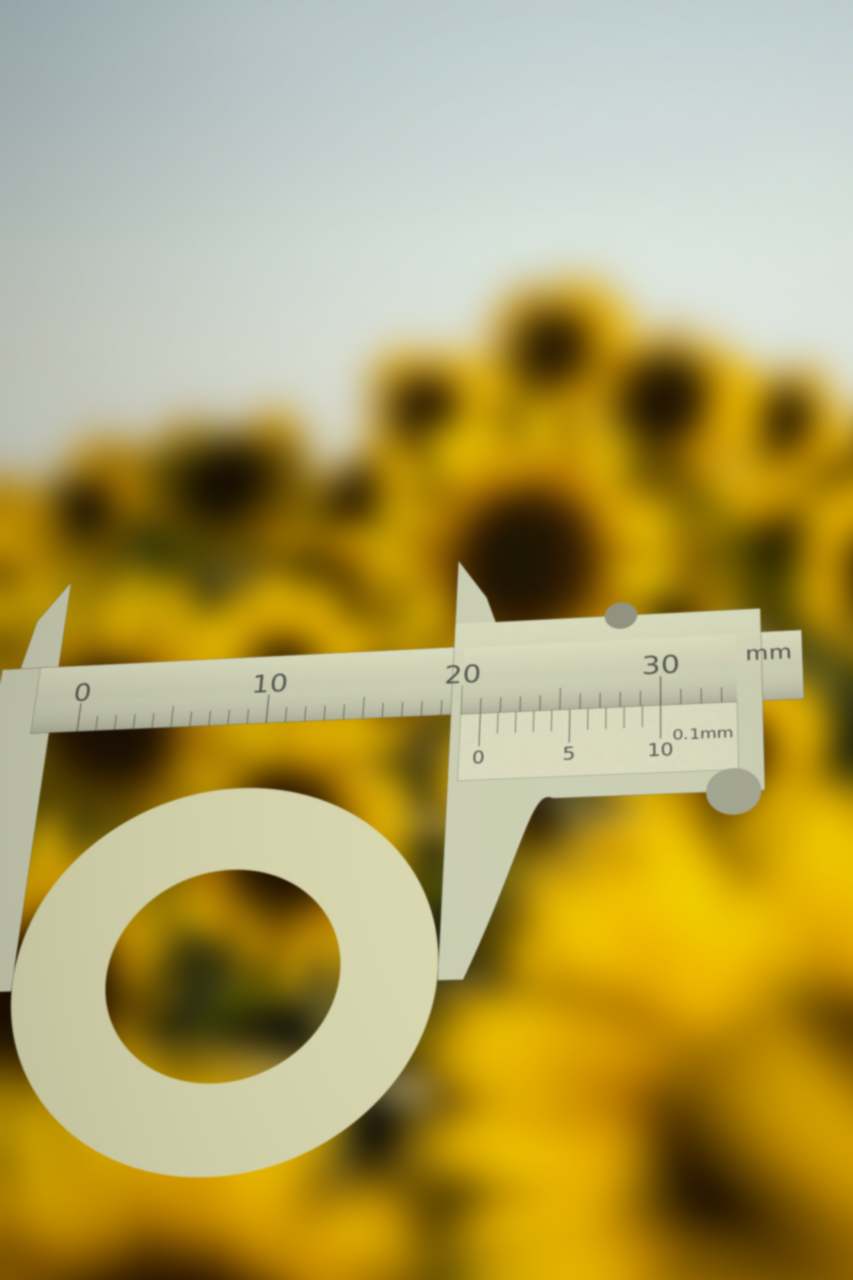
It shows value=21.0 unit=mm
